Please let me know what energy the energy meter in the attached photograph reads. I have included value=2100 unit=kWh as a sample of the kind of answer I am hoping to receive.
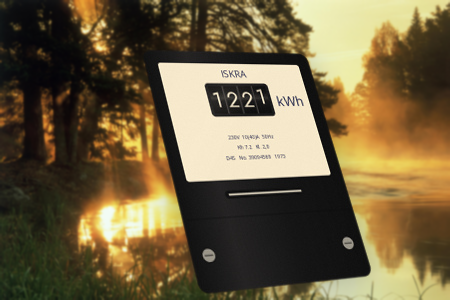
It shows value=1221 unit=kWh
